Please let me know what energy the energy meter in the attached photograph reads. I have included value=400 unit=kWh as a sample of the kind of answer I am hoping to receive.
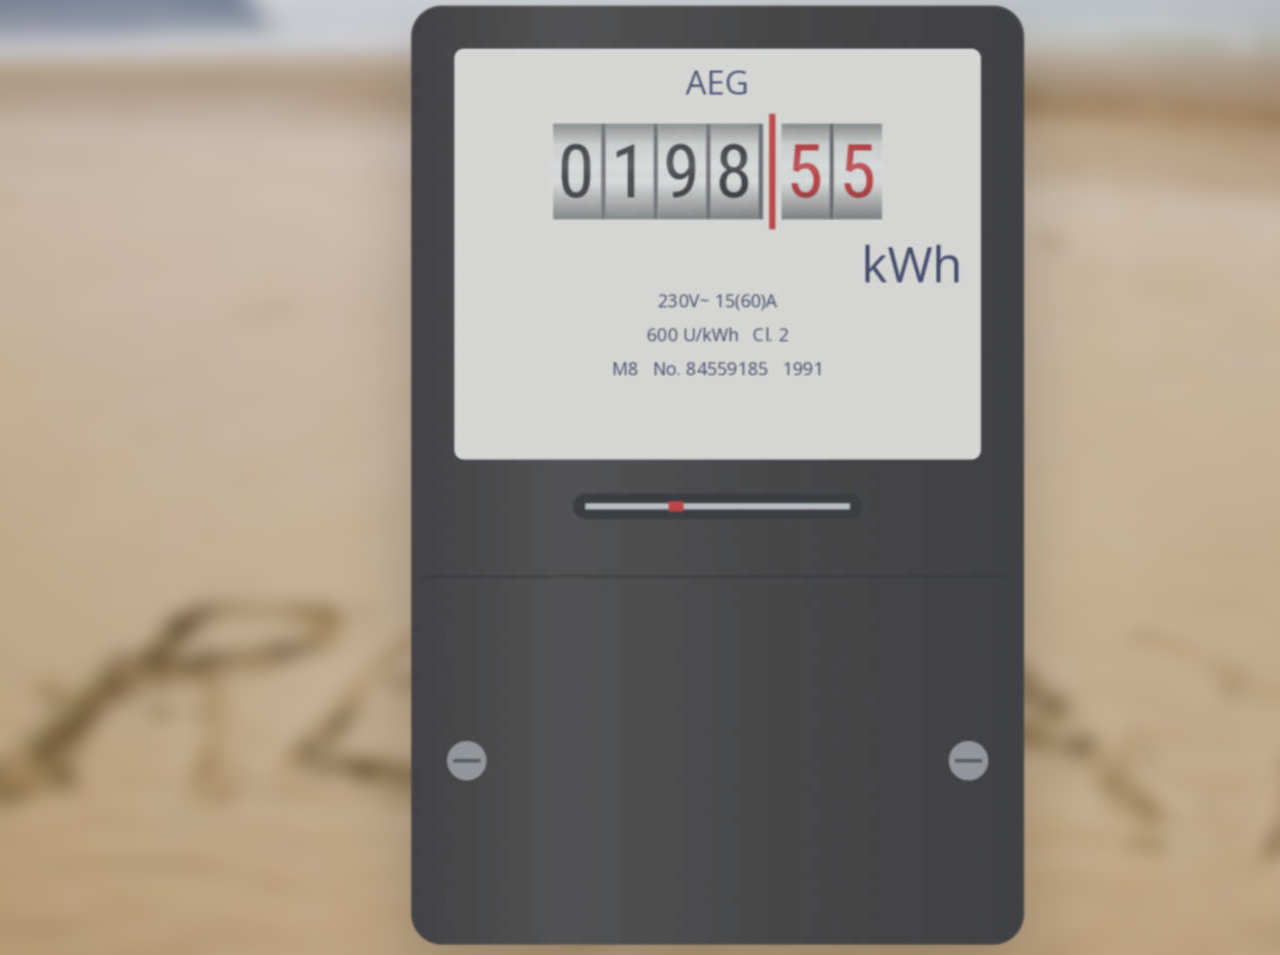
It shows value=198.55 unit=kWh
